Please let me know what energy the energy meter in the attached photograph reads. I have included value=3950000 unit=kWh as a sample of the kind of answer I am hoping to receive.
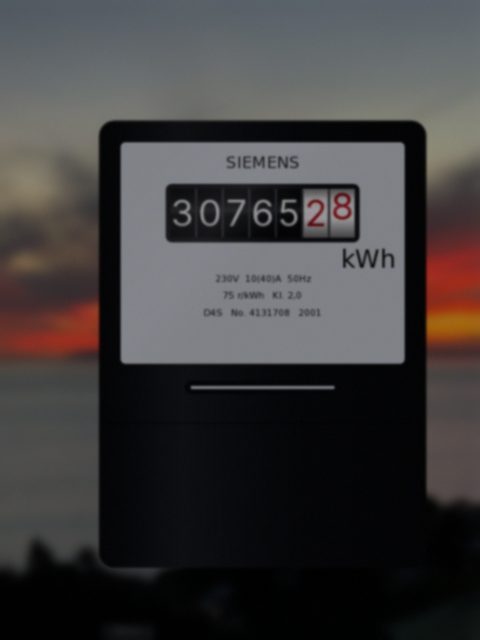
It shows value=30765.28 unit=kWh
